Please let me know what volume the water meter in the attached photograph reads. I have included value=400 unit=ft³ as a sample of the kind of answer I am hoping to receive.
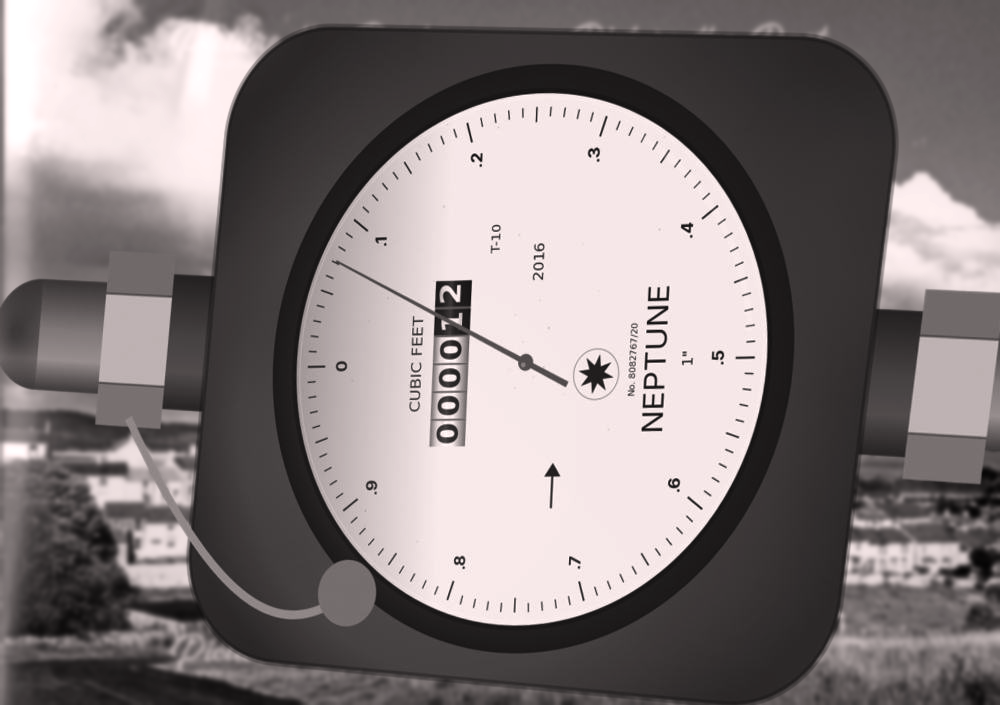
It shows value=12.07 unit=ft³
